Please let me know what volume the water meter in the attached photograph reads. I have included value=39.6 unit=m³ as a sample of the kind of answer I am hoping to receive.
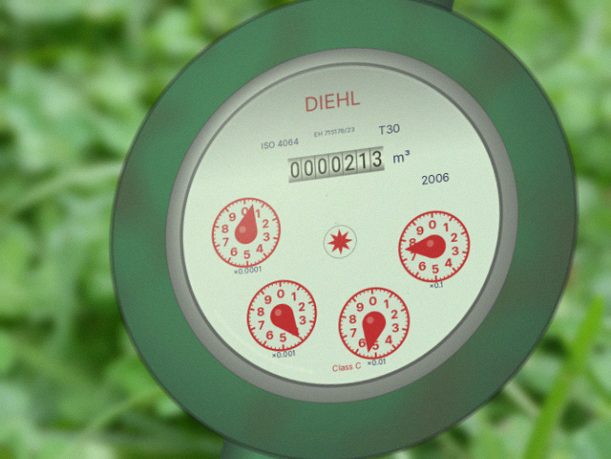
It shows value=213.7540 unit=m³
